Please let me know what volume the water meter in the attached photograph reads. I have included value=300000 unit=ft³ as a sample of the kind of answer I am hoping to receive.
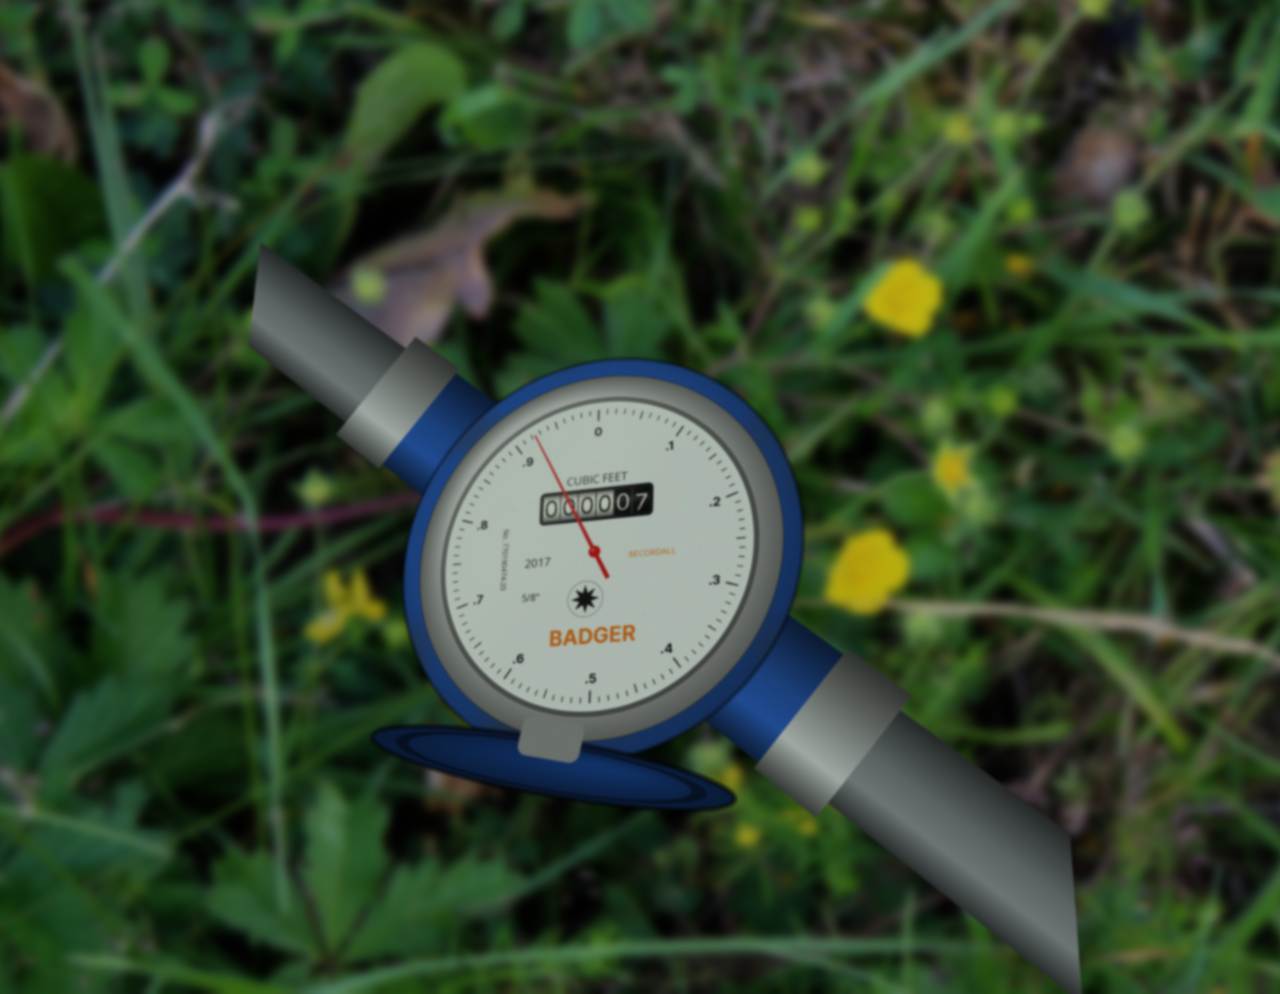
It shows value=6.92 unit=ft³
